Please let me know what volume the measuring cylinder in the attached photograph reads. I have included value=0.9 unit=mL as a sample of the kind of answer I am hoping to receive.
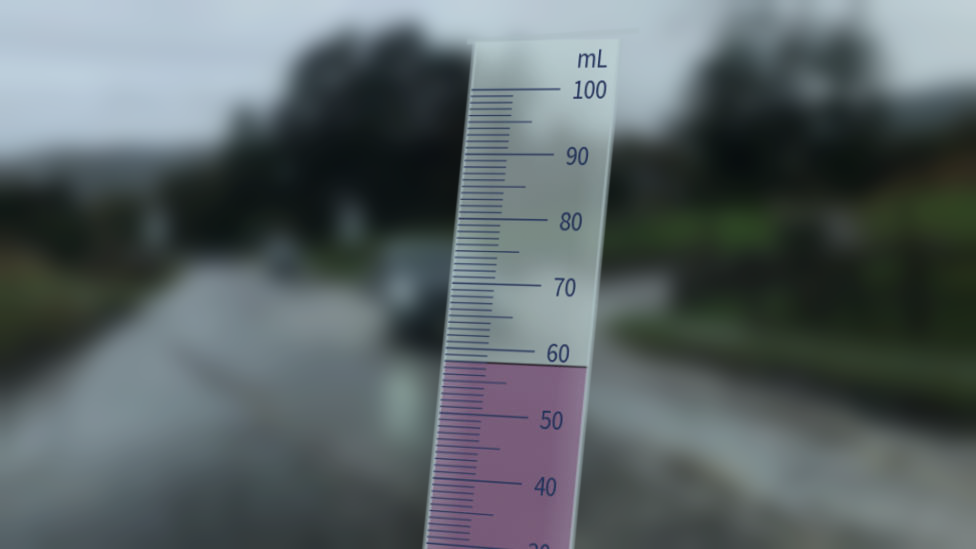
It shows value=58 unit=mL
